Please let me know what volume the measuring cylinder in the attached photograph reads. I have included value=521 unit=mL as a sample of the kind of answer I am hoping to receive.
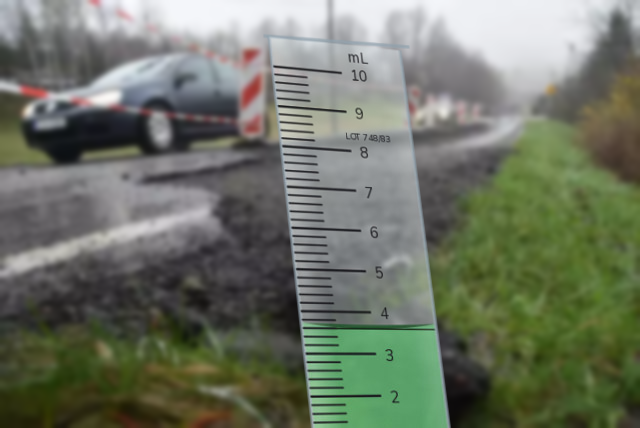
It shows value=3.6 unit=mL
